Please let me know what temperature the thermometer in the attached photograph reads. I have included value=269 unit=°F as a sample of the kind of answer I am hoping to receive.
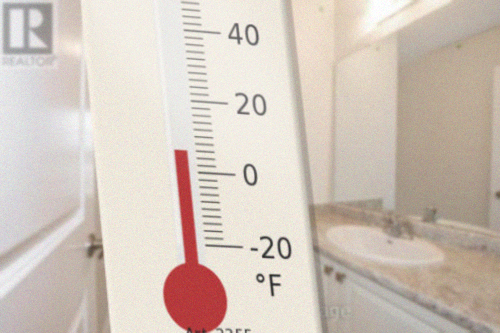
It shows value=6 unit=°F
